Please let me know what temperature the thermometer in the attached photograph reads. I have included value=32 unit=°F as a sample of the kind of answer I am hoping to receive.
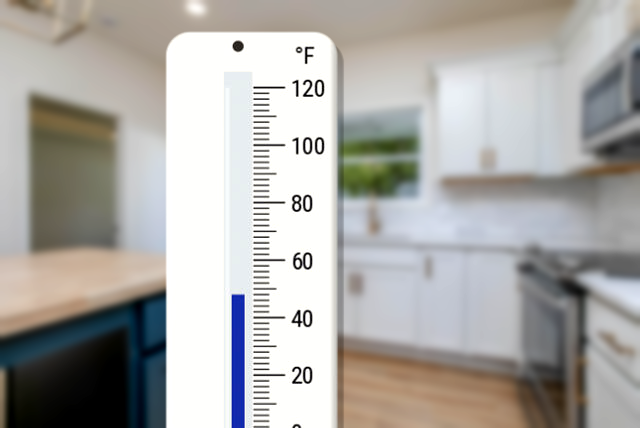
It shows value=48 unit=°F
